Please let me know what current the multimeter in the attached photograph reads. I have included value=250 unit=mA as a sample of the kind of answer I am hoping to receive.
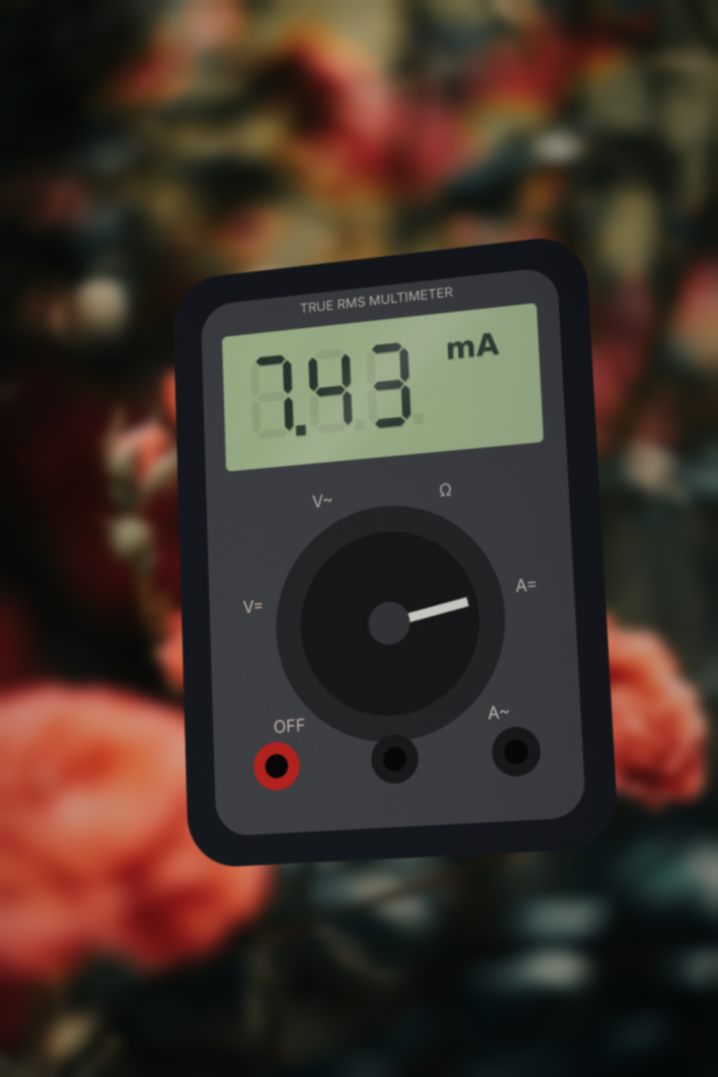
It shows value=7.43 unit=mA
